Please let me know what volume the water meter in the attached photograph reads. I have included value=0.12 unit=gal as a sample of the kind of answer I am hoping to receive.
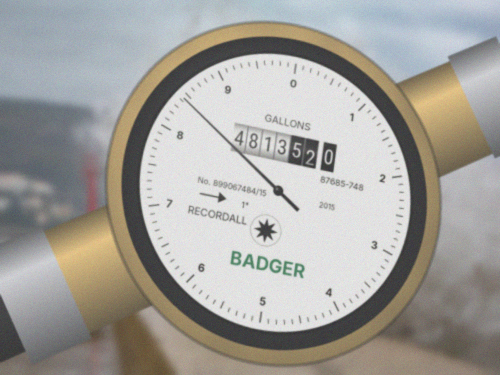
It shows value=4813518.4 unit=gal
